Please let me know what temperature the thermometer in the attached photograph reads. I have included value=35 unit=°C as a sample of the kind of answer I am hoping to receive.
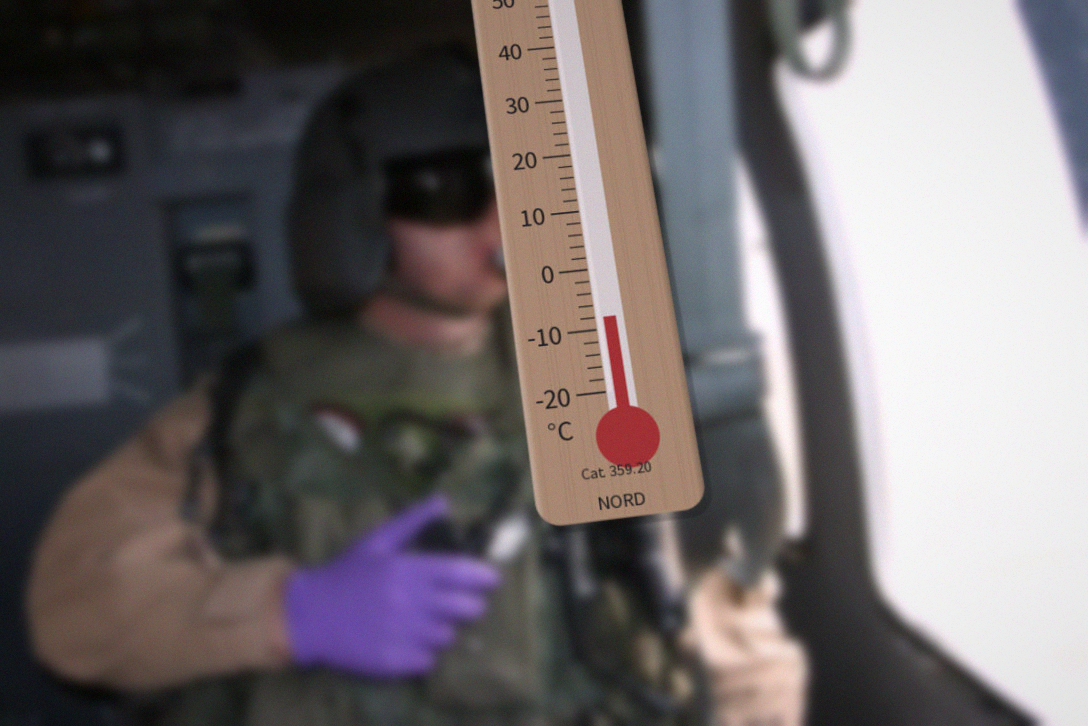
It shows value=-8 unit=°C
